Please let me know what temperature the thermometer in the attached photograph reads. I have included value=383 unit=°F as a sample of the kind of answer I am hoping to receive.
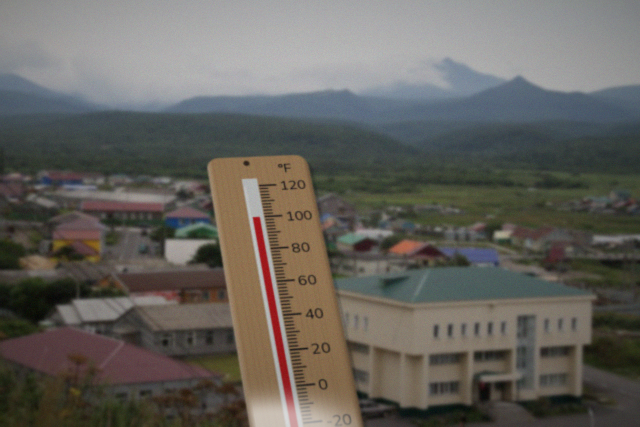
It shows value=100 unit=°F
